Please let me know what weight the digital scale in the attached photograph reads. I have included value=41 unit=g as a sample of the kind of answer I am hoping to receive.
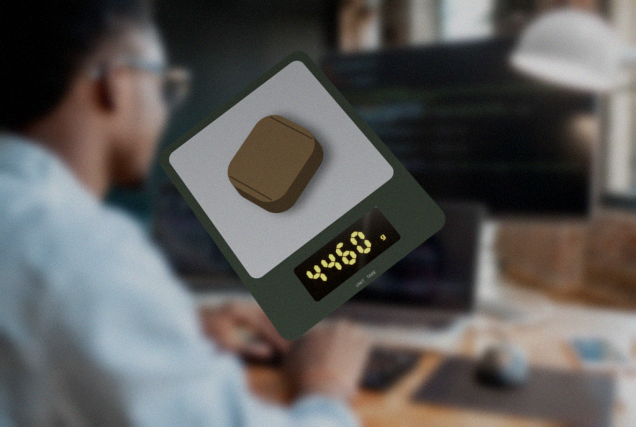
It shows value=4460 unit=g
